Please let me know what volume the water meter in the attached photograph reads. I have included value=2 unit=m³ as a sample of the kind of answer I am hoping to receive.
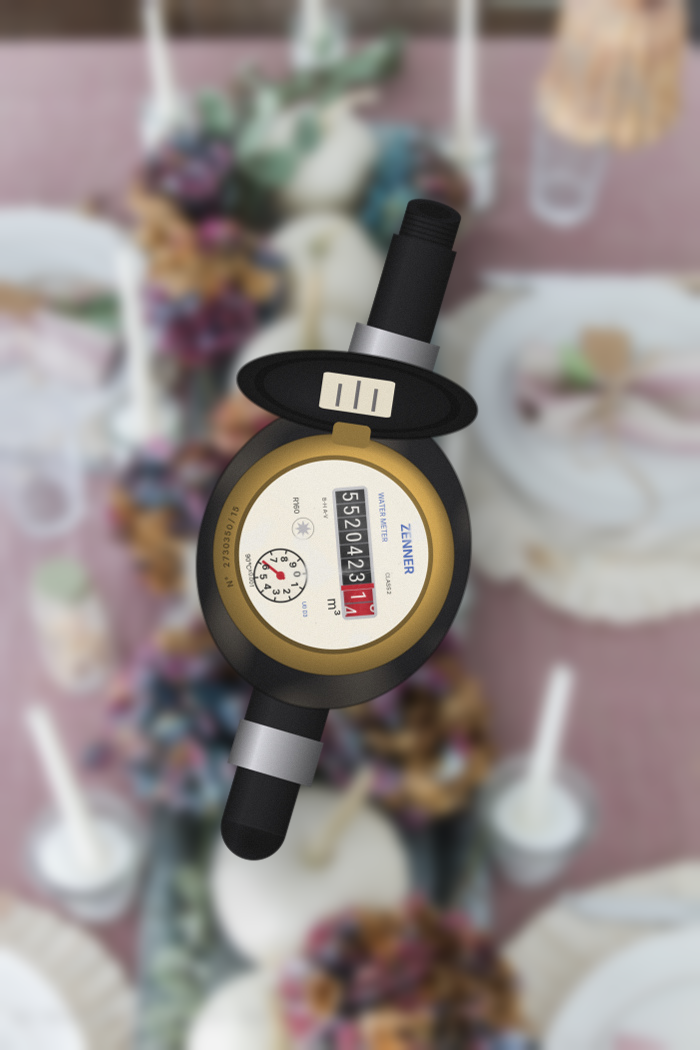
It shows value=5520423.136 unit=m³
